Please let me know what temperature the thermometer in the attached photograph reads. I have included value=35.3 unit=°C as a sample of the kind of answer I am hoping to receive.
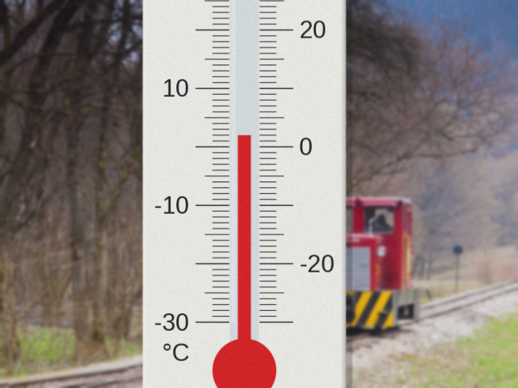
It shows value=2 unit=°C
